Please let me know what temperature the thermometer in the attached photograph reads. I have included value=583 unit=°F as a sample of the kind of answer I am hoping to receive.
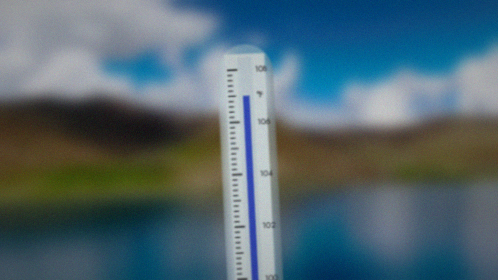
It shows value=107 unit=°F
